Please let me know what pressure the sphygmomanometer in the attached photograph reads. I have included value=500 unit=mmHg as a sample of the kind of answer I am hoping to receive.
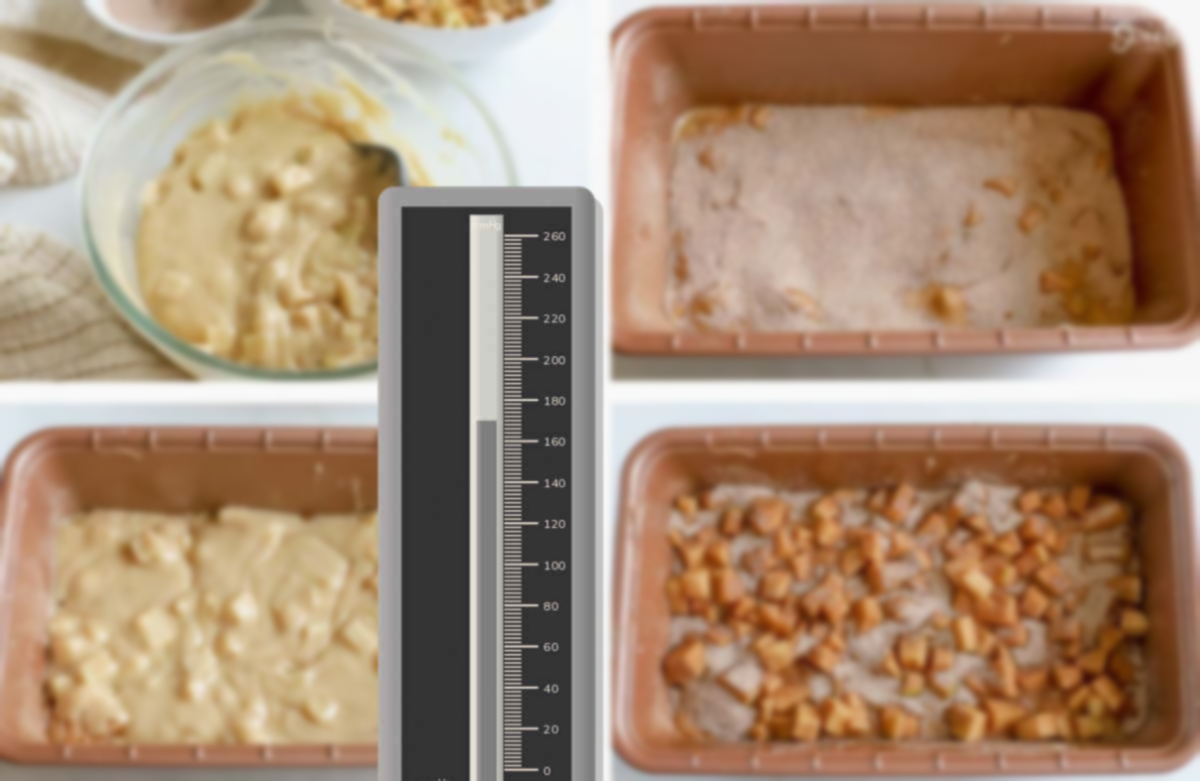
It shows value=170 unit=mmHg
